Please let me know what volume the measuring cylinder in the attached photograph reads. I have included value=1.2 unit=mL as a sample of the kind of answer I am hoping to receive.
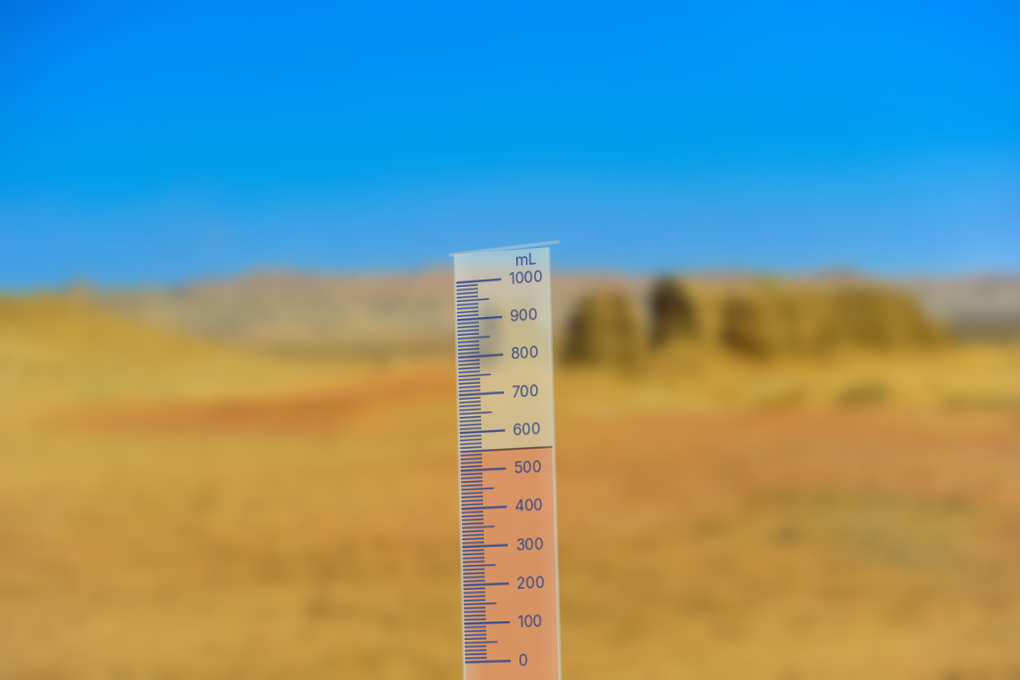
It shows value=550 unit=mL
